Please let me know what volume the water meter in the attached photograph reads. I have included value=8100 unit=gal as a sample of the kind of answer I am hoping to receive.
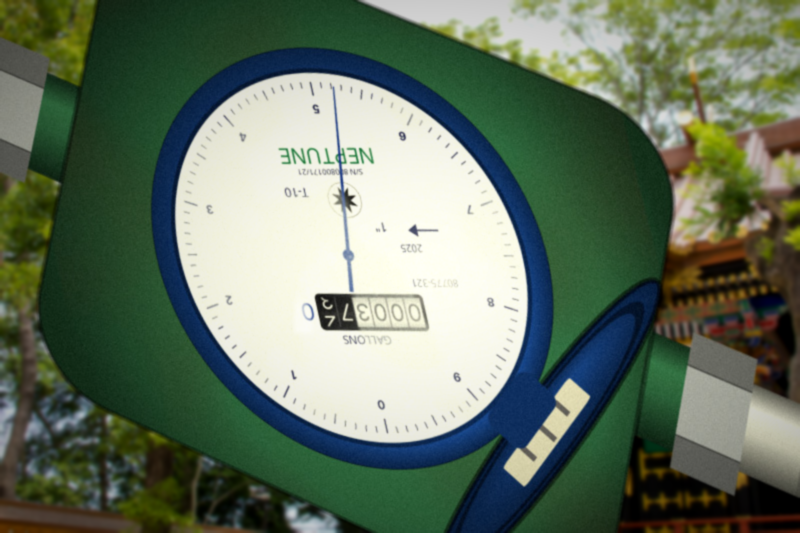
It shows value=3725.2 unit=gal
